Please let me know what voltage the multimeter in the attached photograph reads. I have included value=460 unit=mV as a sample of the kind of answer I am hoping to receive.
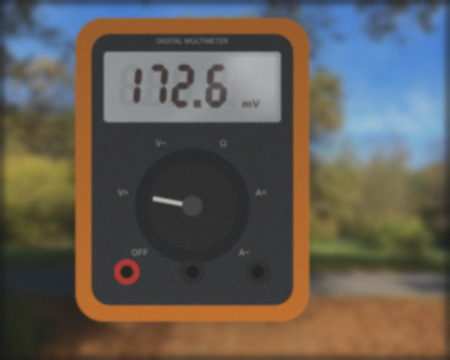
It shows value=172.6 unit=mV
